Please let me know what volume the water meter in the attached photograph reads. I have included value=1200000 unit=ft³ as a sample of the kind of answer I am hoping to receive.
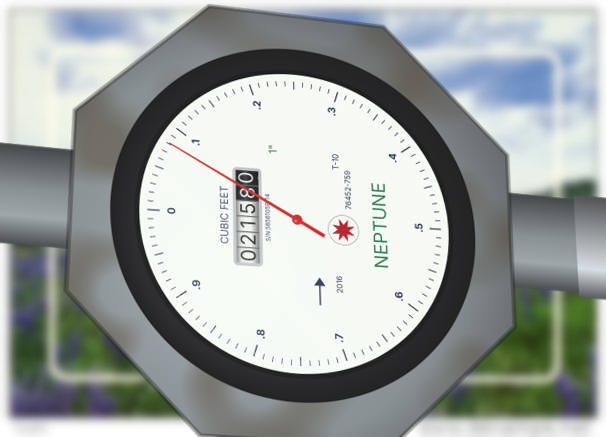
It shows value=21580.08 unit=ft³
